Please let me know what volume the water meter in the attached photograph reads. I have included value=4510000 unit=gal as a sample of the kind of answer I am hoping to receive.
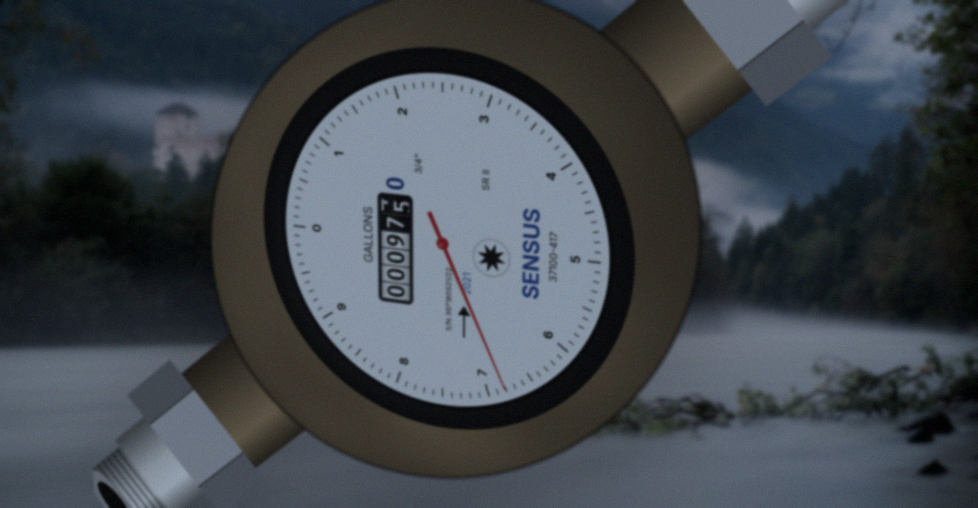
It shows value=9746.8 unit=gal
